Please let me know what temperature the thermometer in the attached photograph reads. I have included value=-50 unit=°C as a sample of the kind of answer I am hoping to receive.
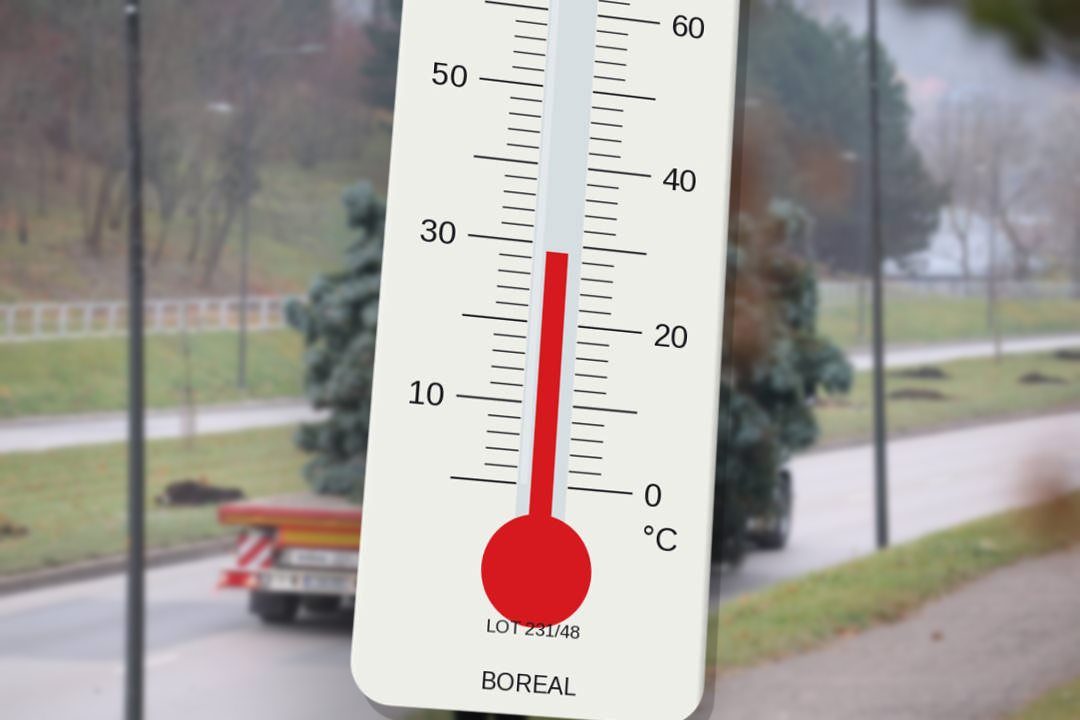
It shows value=29 unit=°C
